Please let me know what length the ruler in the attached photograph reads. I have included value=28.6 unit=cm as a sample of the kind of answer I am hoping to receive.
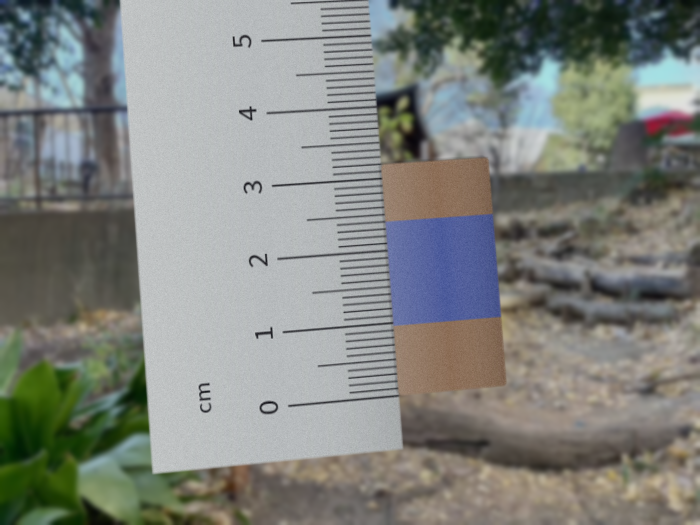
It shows value=3.2 unit=cm
